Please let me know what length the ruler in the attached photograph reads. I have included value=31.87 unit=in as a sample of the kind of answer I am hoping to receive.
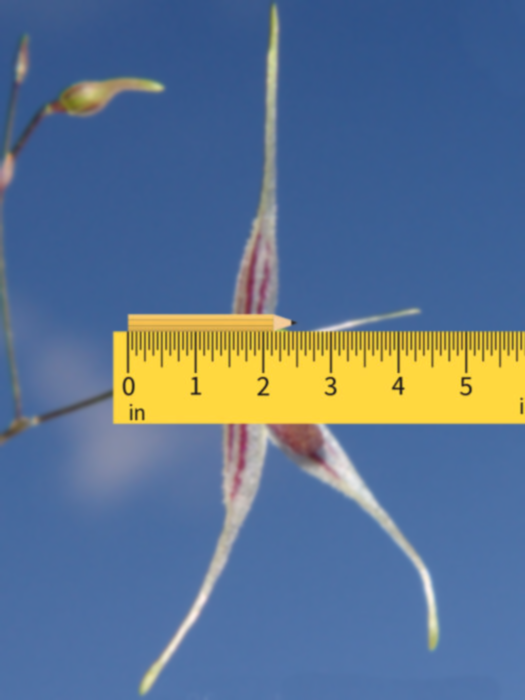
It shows value=2.5 unit=in
